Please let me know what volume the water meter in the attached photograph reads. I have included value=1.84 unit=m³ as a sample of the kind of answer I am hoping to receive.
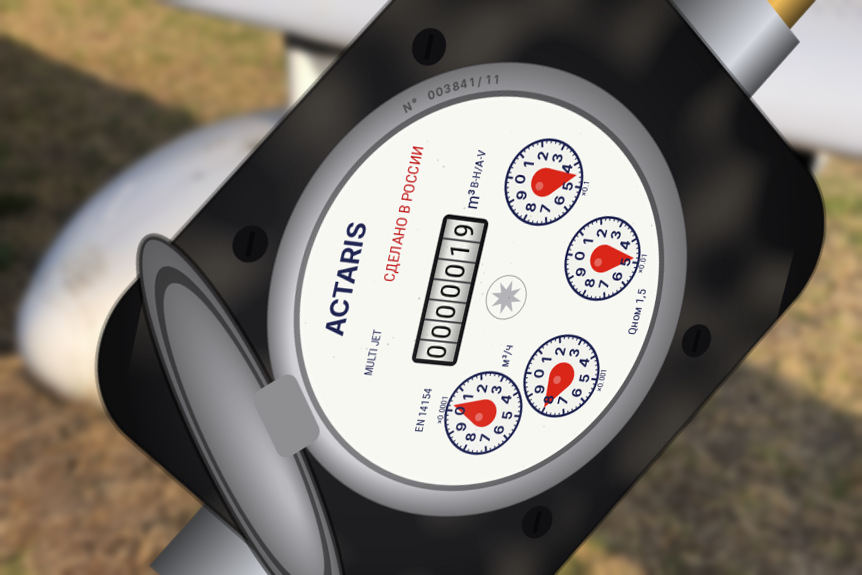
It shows value=19.4480 unit=m³
